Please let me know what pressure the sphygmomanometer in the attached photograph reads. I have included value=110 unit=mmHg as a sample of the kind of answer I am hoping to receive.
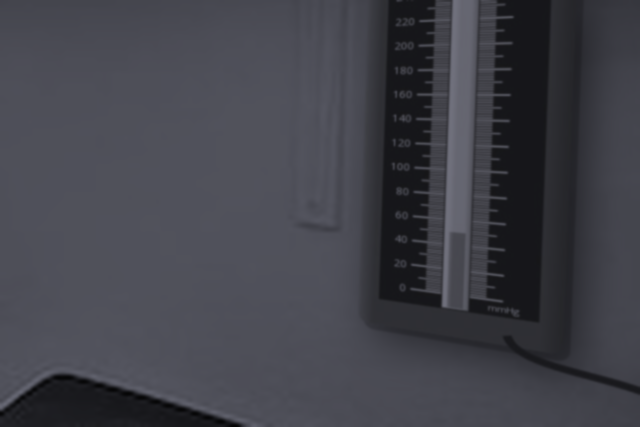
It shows value=50 unit=mmHg
